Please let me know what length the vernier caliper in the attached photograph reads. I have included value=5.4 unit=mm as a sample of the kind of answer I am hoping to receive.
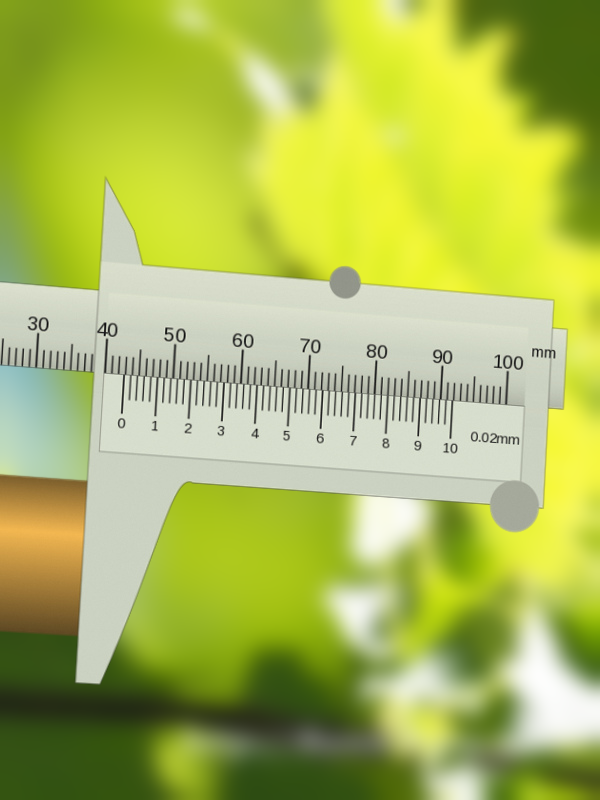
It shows value=42.8 unit=mm
